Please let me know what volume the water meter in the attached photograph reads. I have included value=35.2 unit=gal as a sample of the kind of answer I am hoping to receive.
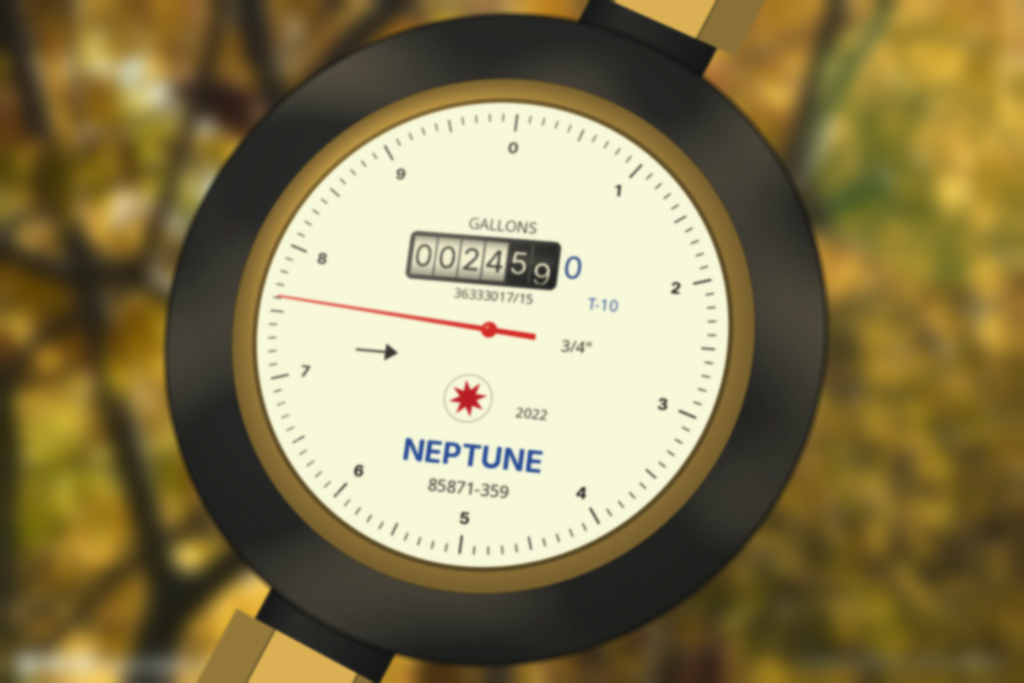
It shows value=24587.6 unit=gal
